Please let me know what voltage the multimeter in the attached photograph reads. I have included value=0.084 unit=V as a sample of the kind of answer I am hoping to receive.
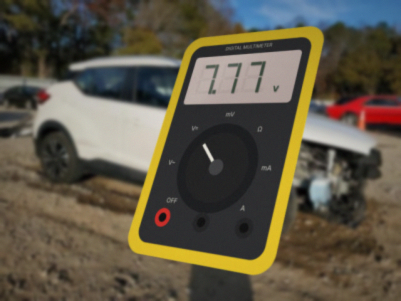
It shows value=7.77 unit=V
